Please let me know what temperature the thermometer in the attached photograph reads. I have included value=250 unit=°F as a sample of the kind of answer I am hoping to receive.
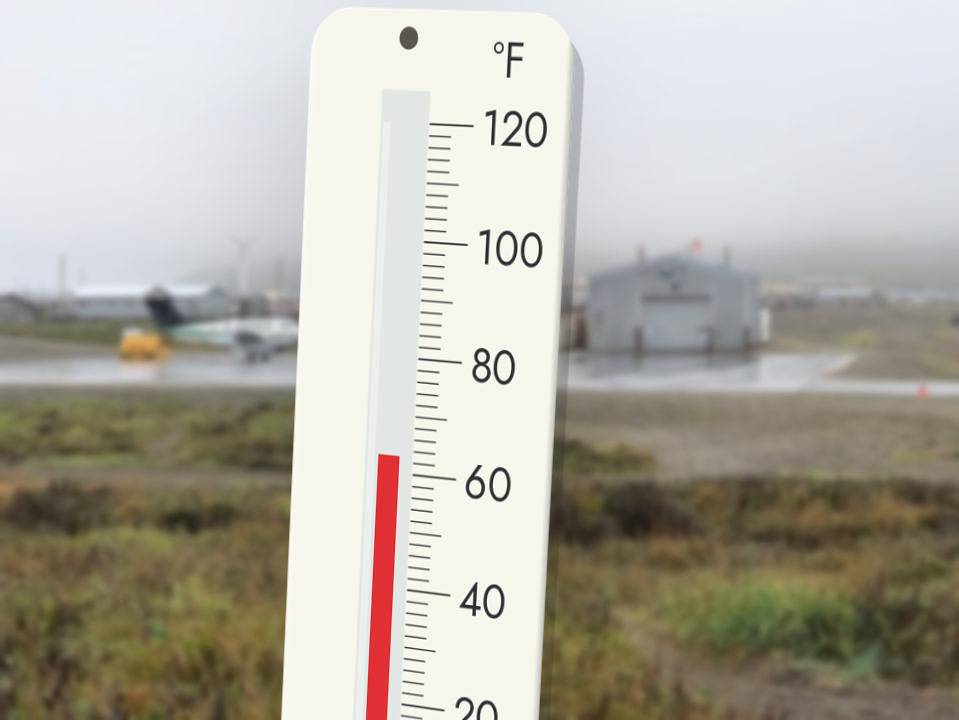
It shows value=63 unit=°F
